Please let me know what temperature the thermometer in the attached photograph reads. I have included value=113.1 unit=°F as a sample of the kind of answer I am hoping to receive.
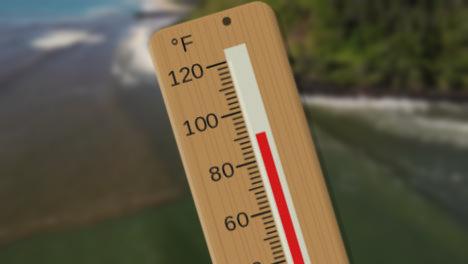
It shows value=90 unit=°F
